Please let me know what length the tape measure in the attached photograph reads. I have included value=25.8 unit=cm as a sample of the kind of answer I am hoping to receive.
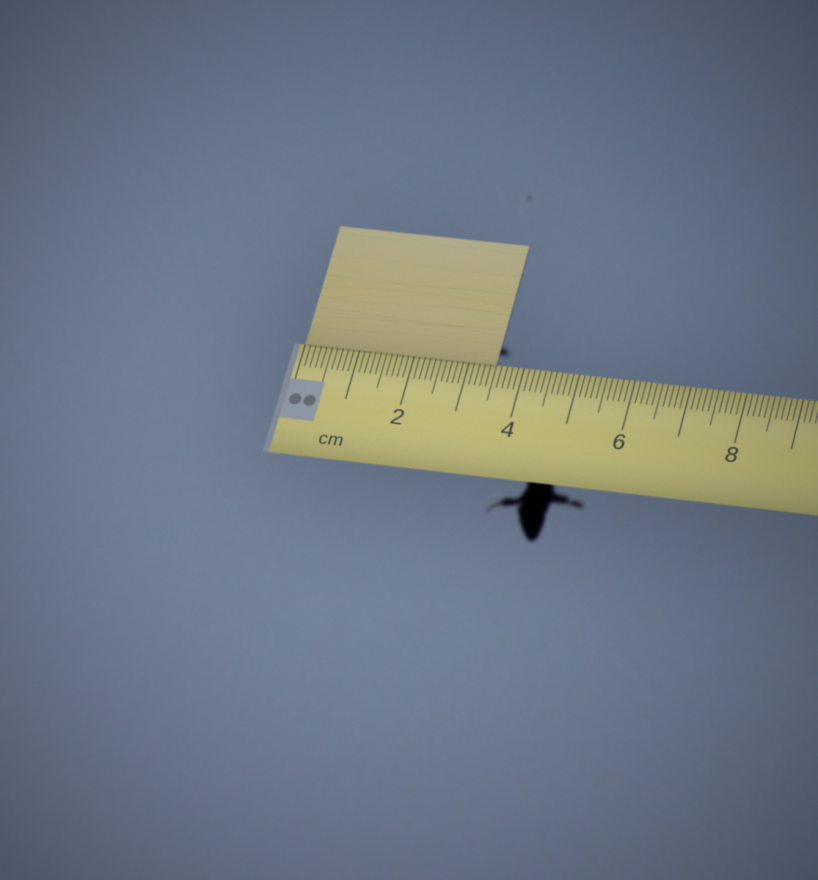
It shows value=3.5 unit=cm
